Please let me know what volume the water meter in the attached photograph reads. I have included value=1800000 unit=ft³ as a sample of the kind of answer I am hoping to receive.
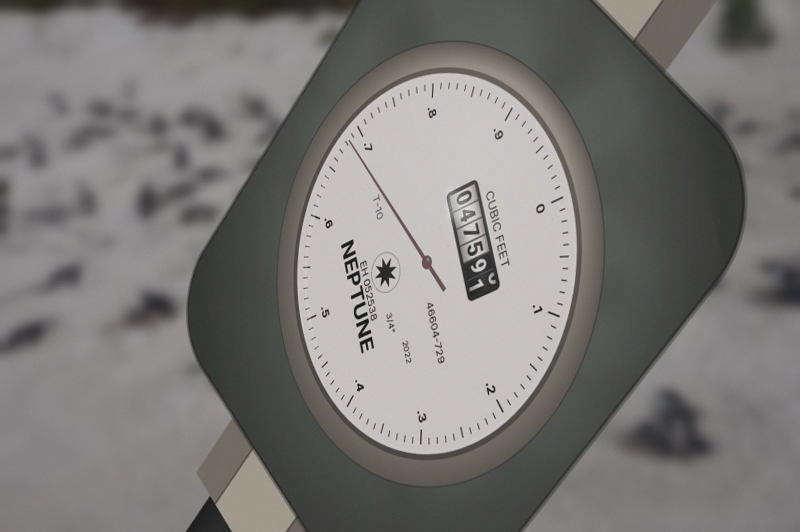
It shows value=47590.68 unit=ft³
